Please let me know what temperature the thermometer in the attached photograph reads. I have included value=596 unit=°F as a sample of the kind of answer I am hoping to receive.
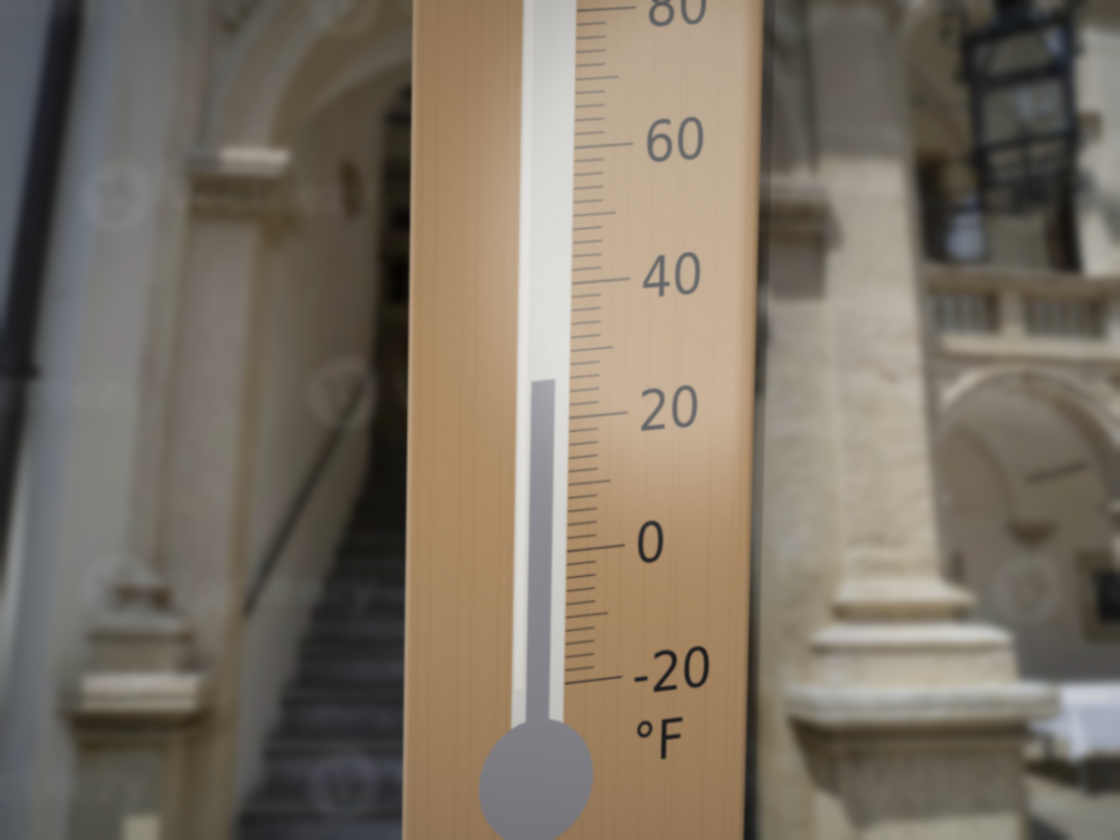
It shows value=26 unit=°F
